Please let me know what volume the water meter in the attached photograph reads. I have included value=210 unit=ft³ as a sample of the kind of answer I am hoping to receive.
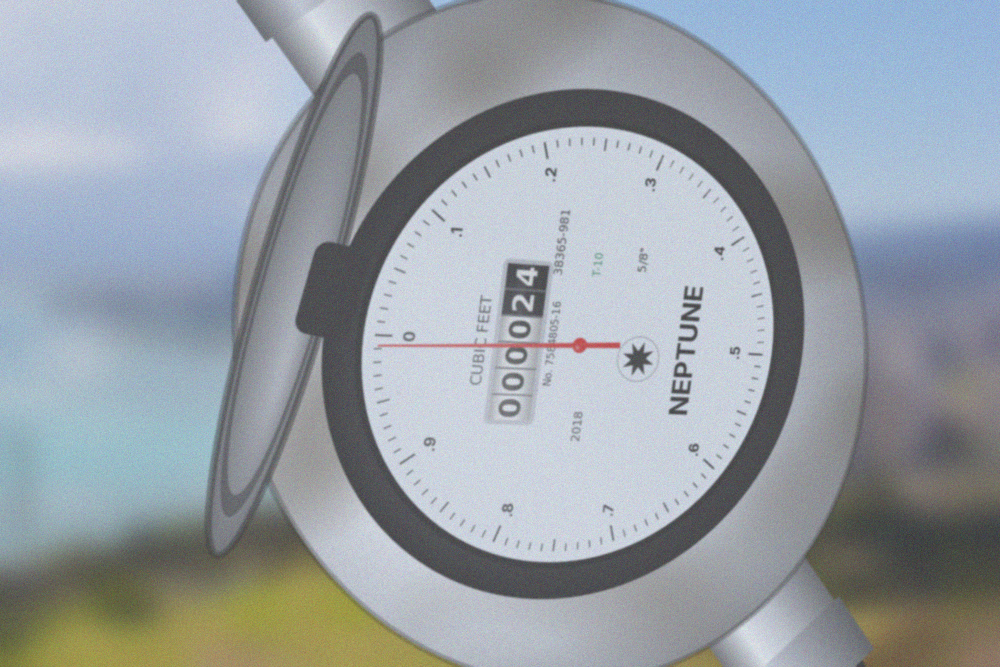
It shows value=23.99 unit=ft³
